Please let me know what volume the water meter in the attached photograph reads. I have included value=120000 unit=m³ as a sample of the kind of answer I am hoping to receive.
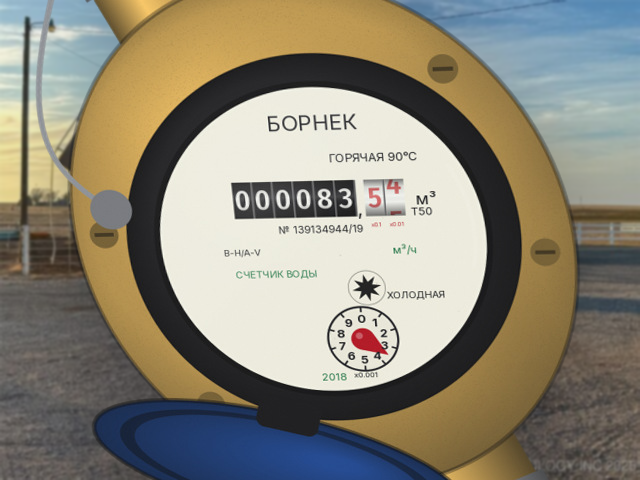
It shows value=83.543 unit=m³
